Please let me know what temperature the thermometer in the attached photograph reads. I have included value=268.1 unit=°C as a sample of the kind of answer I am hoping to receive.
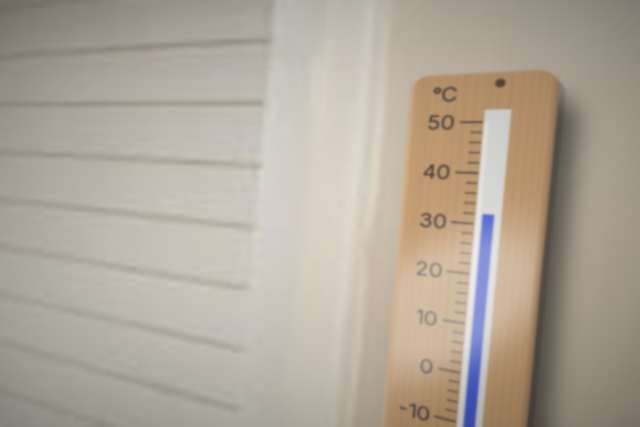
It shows value=32 unit=°C
